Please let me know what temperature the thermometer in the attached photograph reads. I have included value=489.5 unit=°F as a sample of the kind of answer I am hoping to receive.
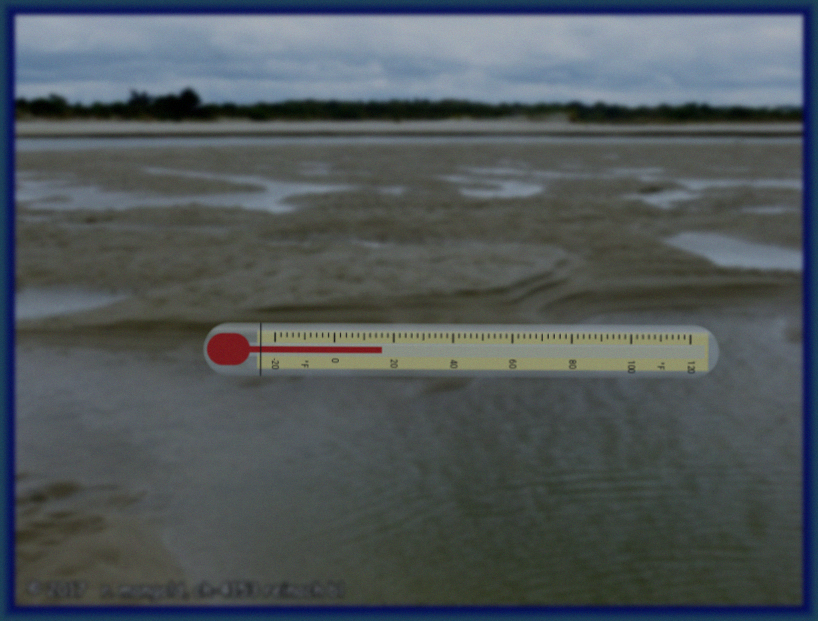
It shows value=16 unit=°F
